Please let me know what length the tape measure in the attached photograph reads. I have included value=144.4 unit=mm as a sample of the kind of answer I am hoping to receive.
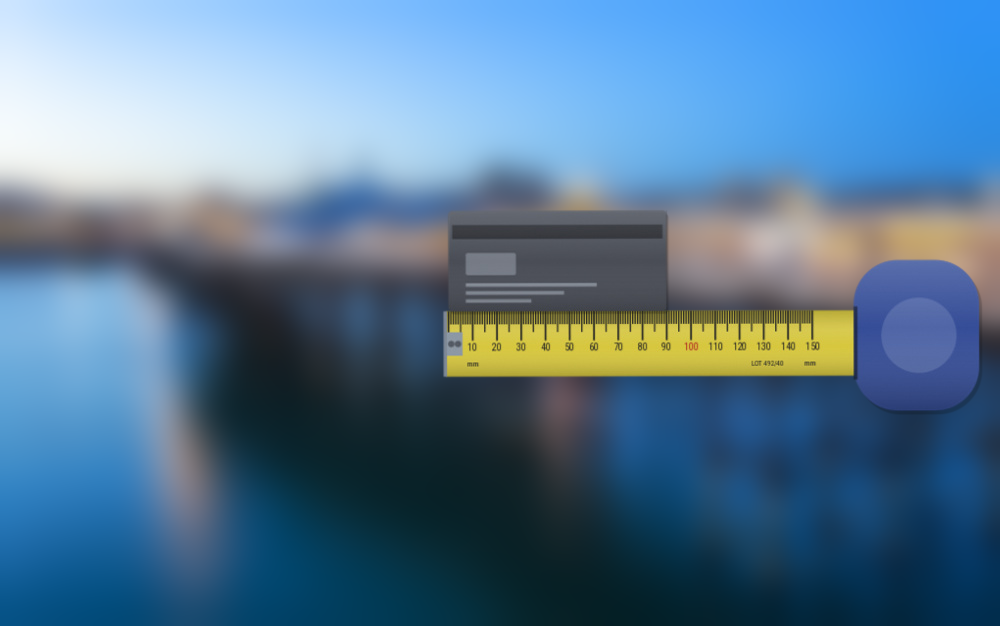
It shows value=90 unit=mm
